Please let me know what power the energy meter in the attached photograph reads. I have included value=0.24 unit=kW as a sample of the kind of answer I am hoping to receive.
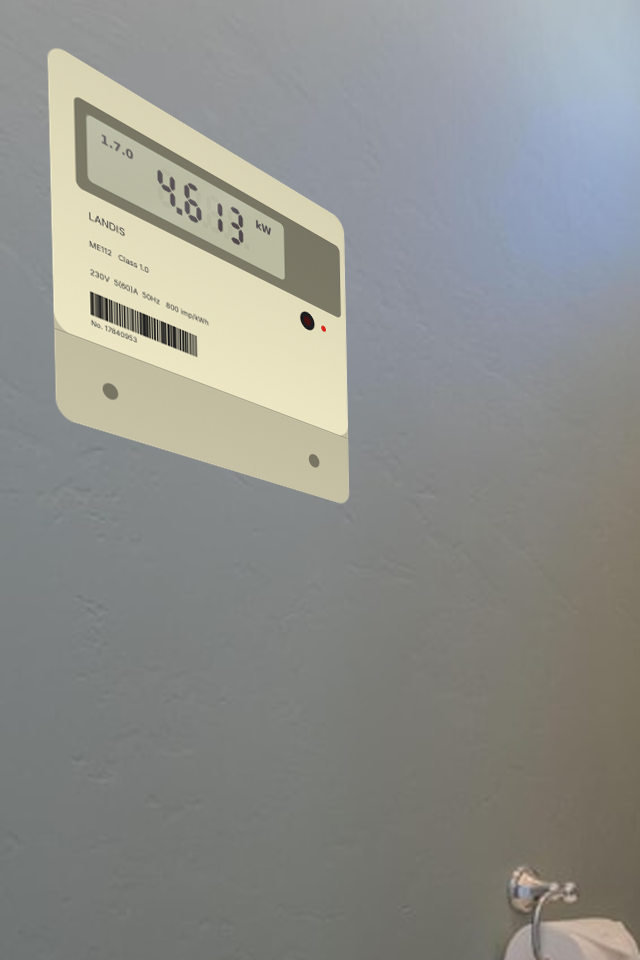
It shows value=4.613 unit=kW
